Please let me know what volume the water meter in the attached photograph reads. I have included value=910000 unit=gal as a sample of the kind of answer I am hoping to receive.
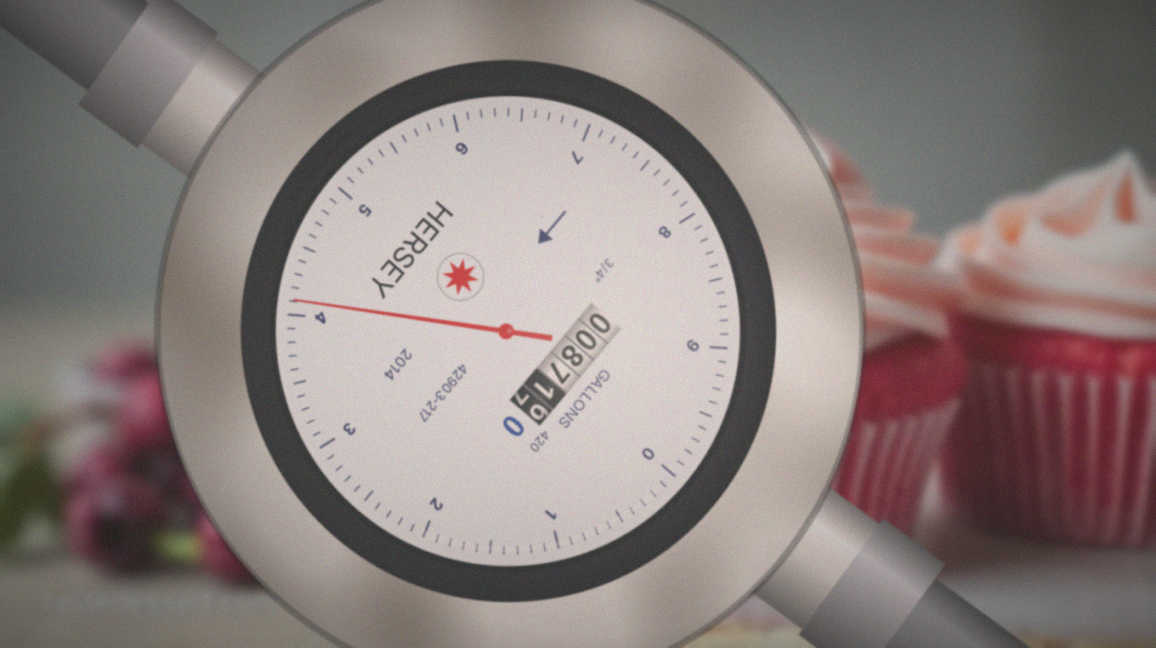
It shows value=87164.1 unit=gal
